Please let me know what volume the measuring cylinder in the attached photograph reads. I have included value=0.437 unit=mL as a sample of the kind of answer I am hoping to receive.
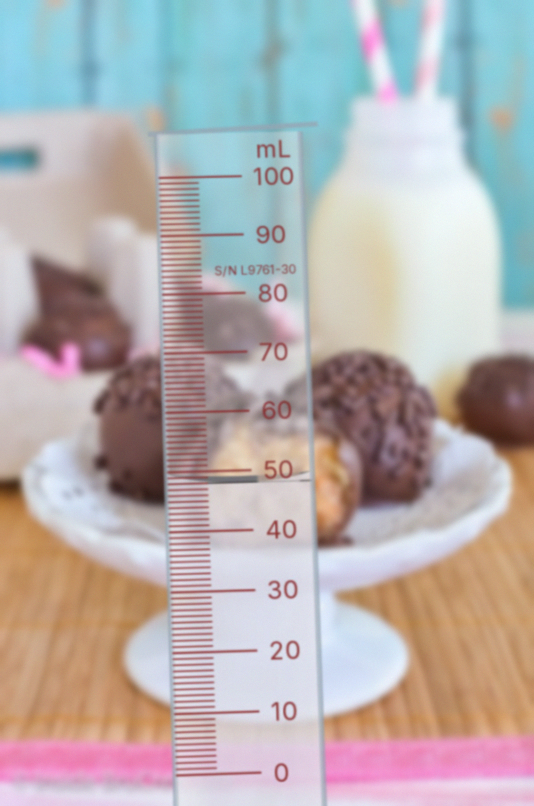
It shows value=48 unit=mL
